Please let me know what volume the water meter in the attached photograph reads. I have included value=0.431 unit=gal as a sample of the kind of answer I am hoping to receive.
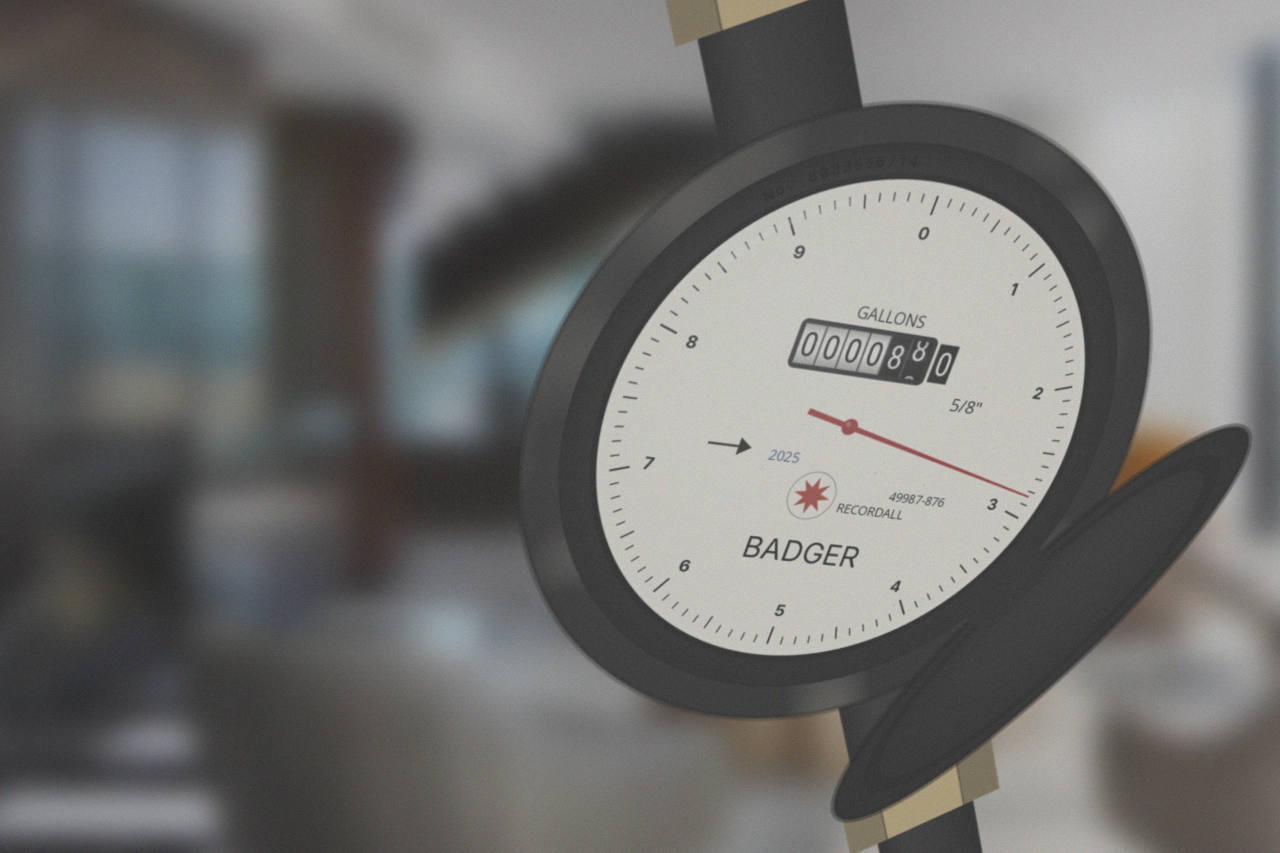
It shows value=882.8 unit=gal
